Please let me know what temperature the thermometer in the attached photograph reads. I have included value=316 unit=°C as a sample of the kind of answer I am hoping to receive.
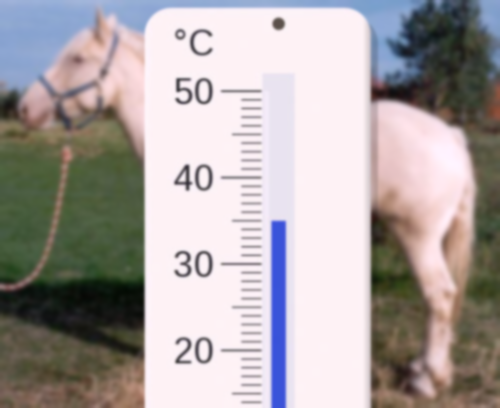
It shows value=35 unit=°C
